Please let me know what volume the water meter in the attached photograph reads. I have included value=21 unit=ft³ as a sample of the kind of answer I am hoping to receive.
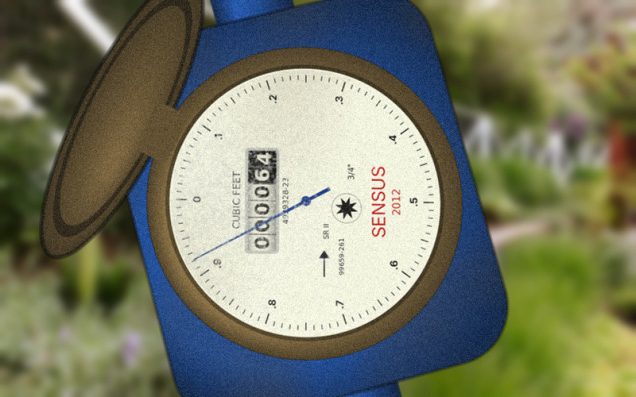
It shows value=63.92 unit=ft³
